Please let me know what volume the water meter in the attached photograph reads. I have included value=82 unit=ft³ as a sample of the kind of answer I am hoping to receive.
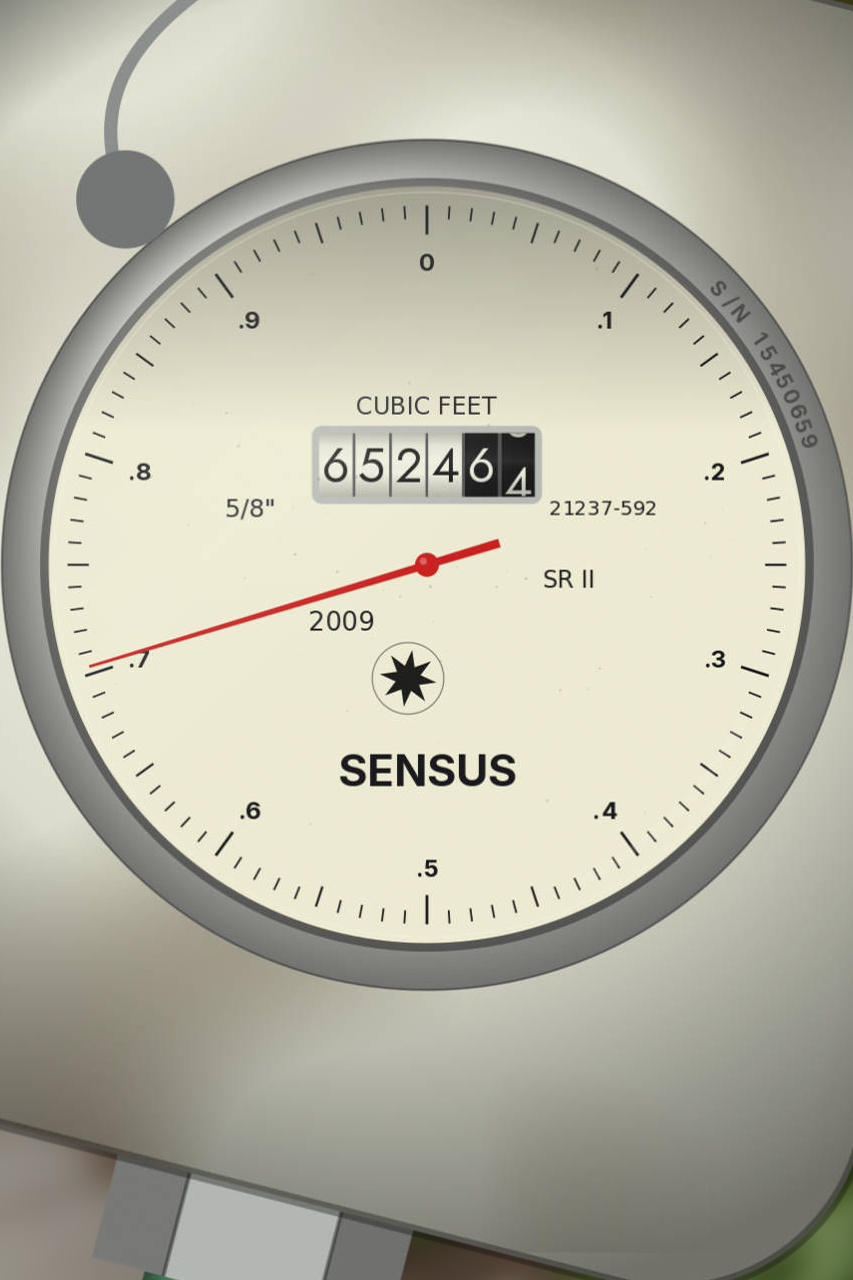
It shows value=652463.70 unit=ft³
